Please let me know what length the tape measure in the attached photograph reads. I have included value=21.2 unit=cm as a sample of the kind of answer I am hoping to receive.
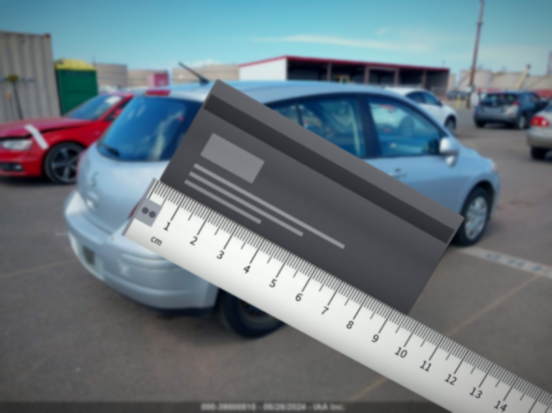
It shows value=9.5 unit=cm
